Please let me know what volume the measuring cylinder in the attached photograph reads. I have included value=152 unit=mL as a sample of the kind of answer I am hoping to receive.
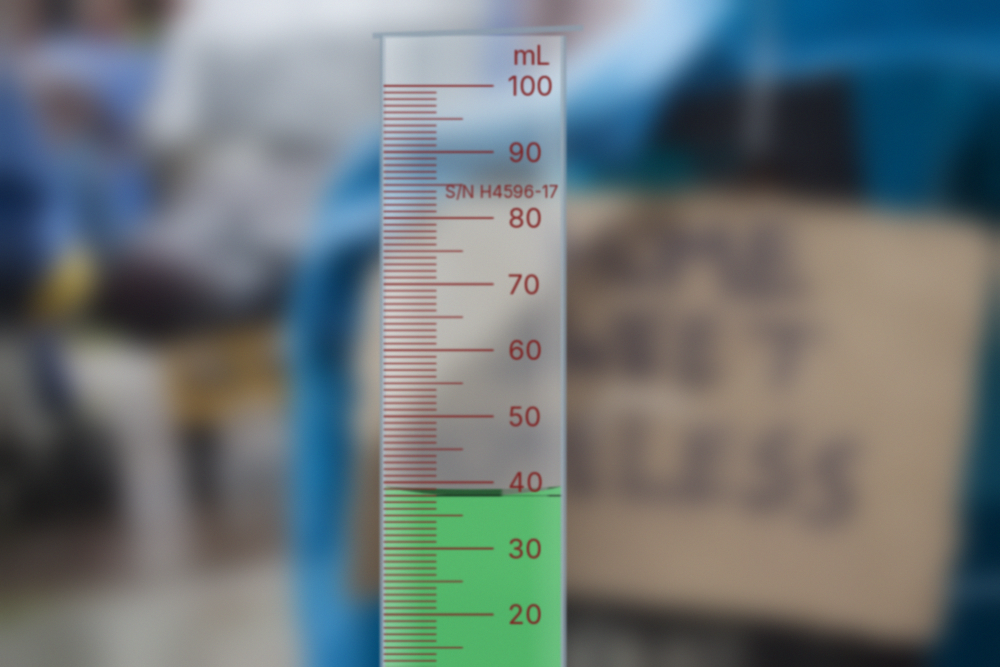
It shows value=38 unit=mL
